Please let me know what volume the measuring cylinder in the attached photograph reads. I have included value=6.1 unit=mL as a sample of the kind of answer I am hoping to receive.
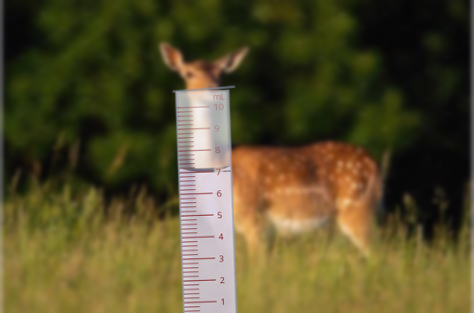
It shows value=7 unit=mL
